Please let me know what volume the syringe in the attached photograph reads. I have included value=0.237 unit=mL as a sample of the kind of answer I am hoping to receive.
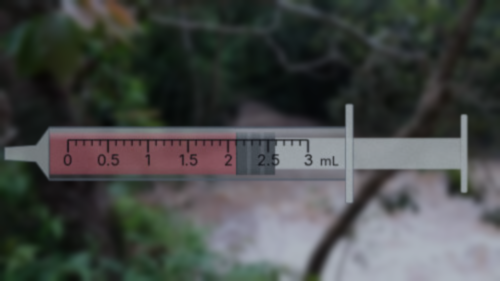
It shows value=2.1 unit=mL
